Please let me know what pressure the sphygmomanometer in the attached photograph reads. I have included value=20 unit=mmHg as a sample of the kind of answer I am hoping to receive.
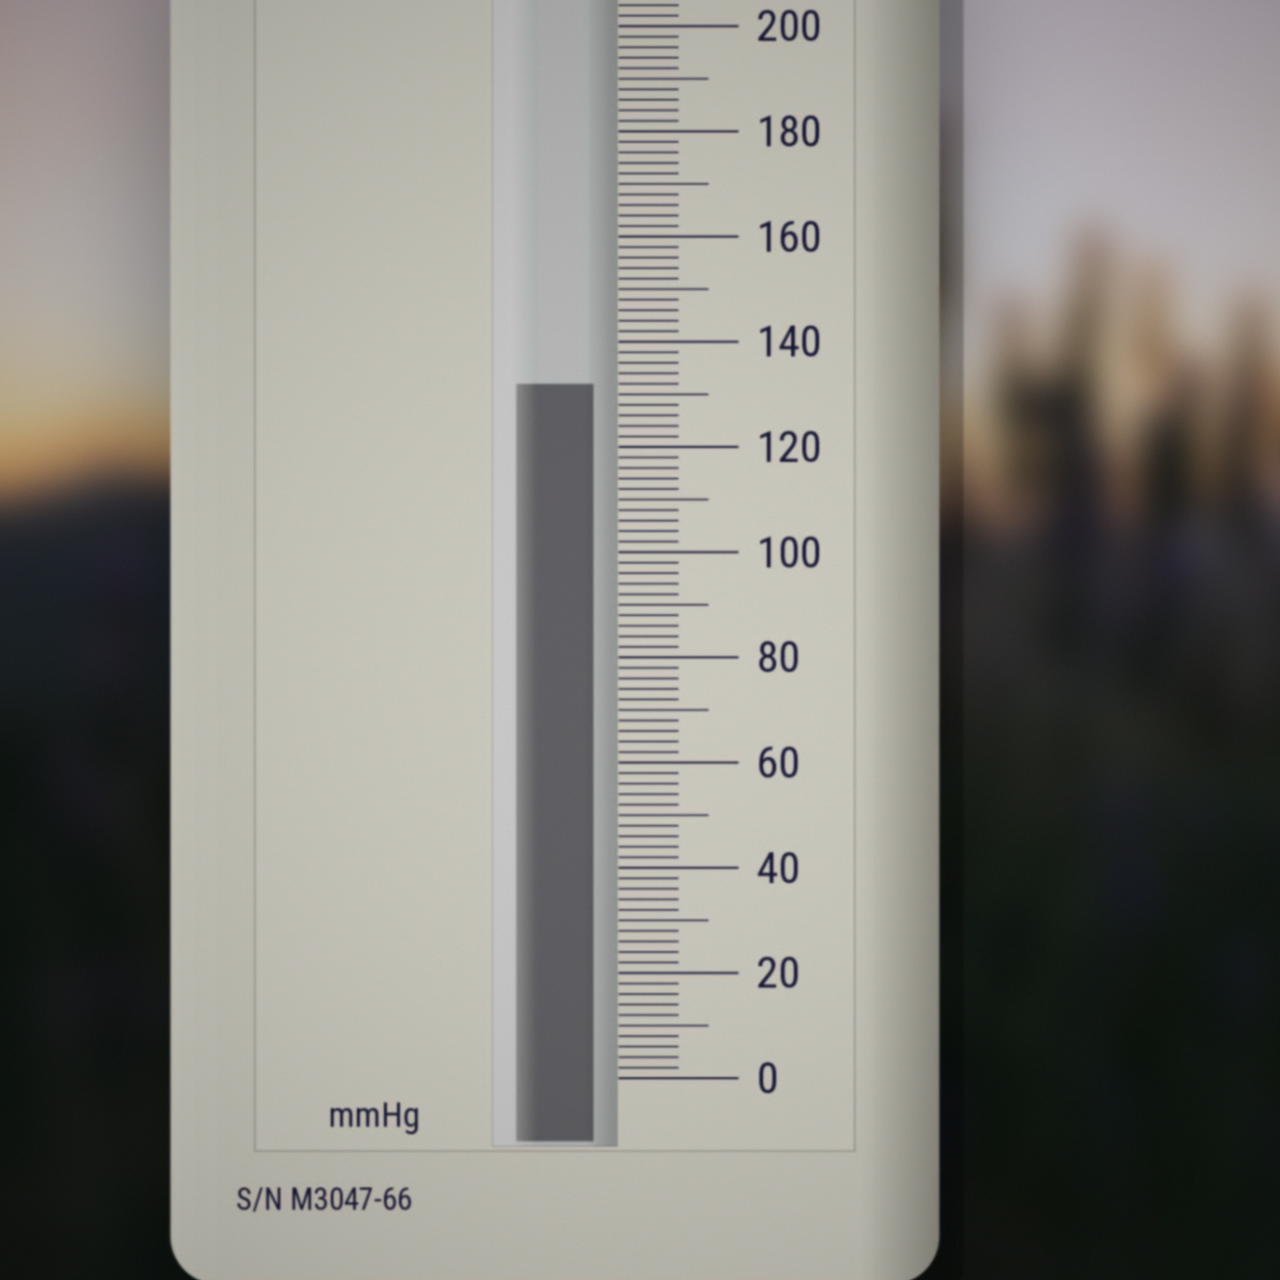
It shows value=132 unit=mmHg
